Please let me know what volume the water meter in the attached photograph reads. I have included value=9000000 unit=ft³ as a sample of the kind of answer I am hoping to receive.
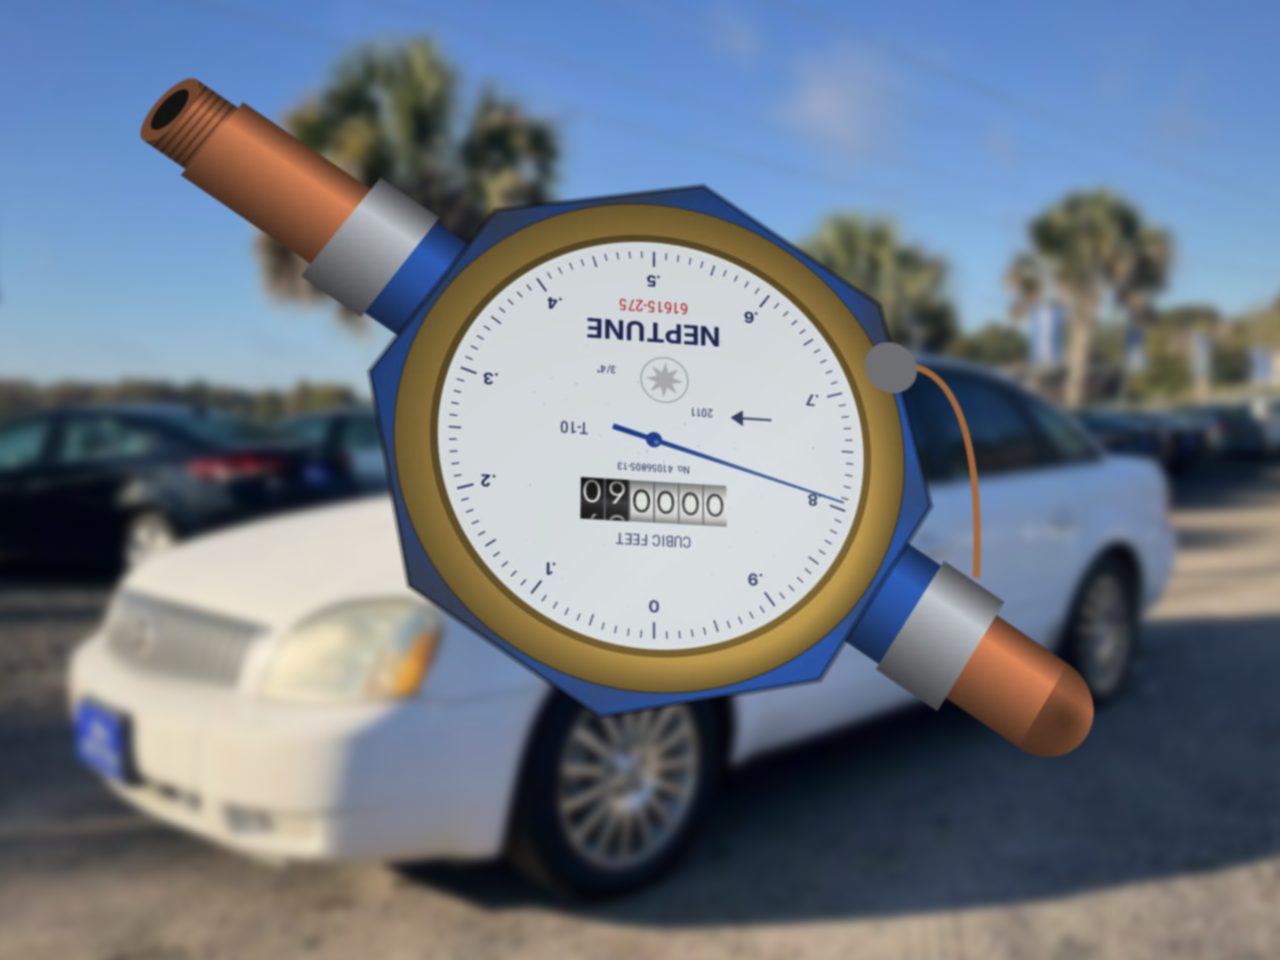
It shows value=59.79 unit=ft³
